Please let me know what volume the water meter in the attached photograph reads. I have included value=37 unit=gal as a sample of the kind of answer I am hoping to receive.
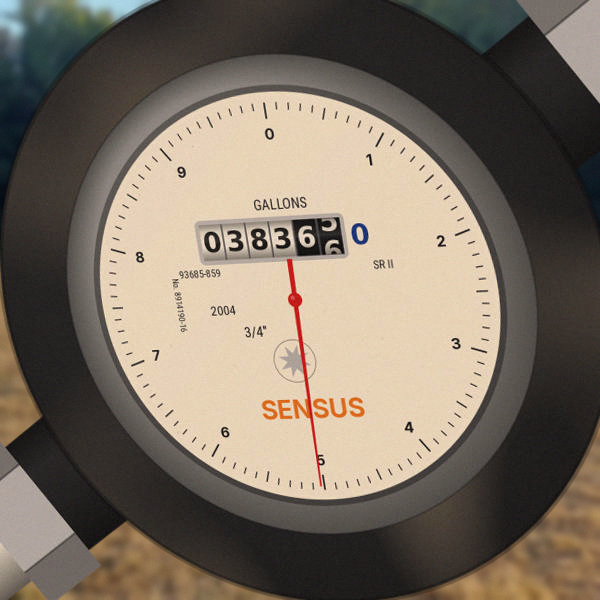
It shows value=383655.0 unit=gal
